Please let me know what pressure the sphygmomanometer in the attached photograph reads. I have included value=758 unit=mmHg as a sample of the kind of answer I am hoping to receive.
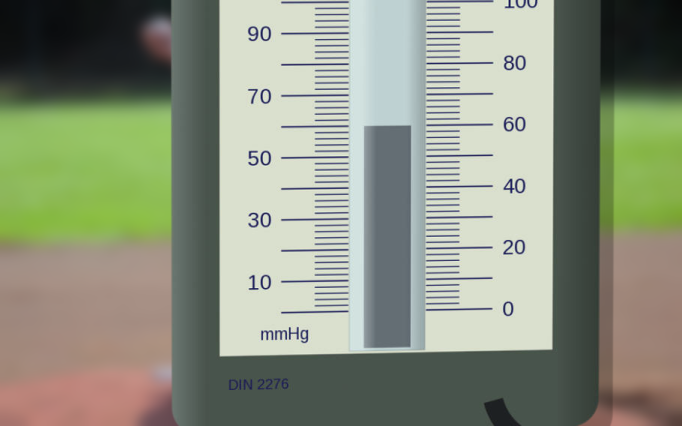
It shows value=60 unit=mmHg
